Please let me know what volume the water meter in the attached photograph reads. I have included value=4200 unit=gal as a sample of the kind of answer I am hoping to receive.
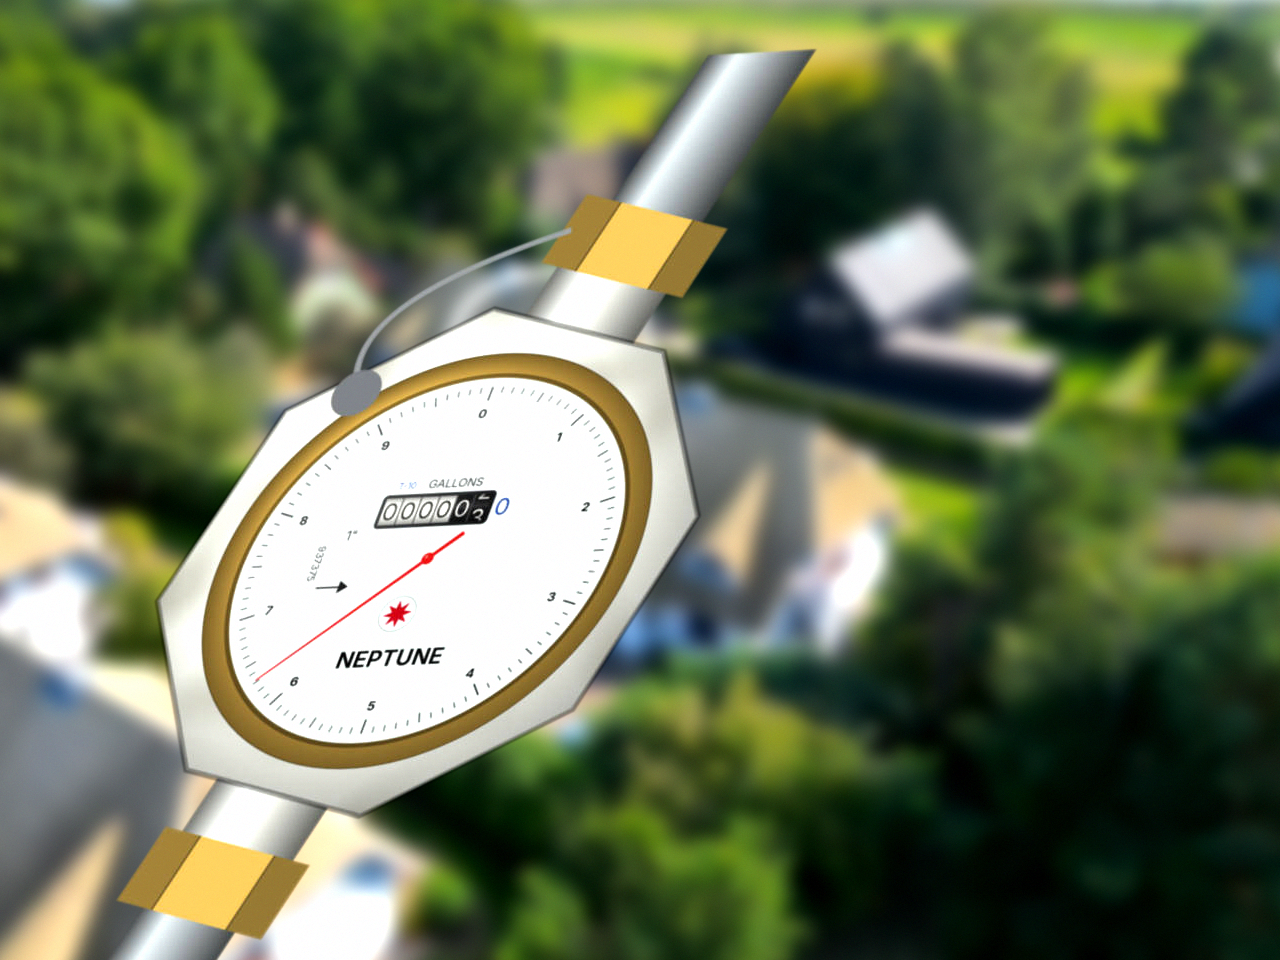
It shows value=26.3 unit=gal
